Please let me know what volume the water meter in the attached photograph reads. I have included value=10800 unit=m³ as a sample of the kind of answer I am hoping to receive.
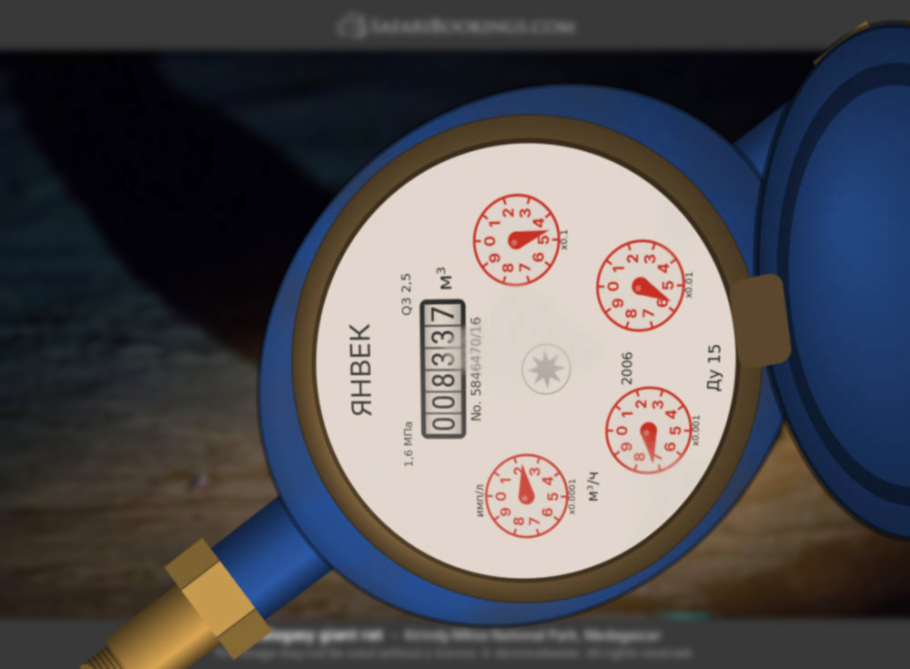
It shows value=8337.4572 unit=m³
